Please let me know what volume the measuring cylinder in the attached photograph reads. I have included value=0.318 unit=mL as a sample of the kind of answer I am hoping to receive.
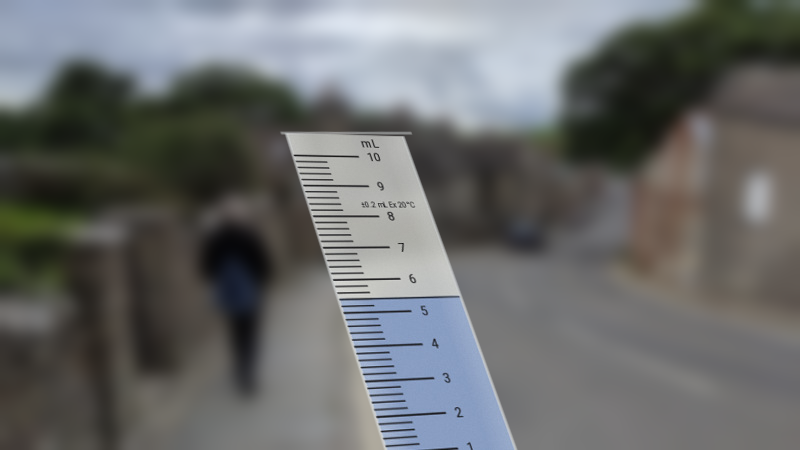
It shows value=5.4 unit=mL
